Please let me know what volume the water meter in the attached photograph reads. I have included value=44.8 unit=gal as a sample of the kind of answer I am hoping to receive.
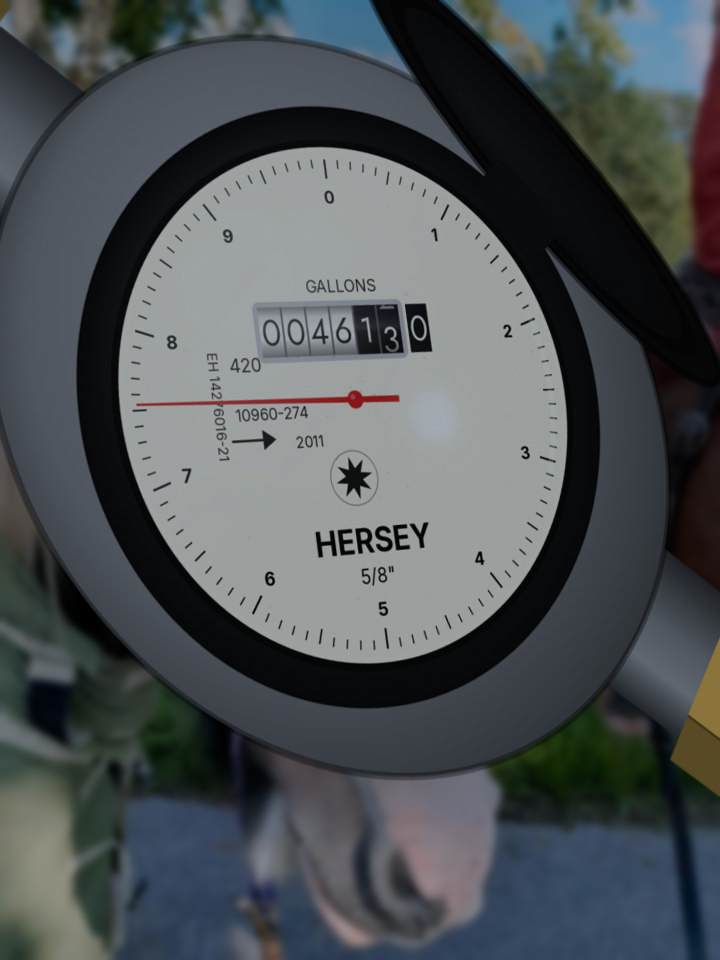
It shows value=46127.5 unit=gal
